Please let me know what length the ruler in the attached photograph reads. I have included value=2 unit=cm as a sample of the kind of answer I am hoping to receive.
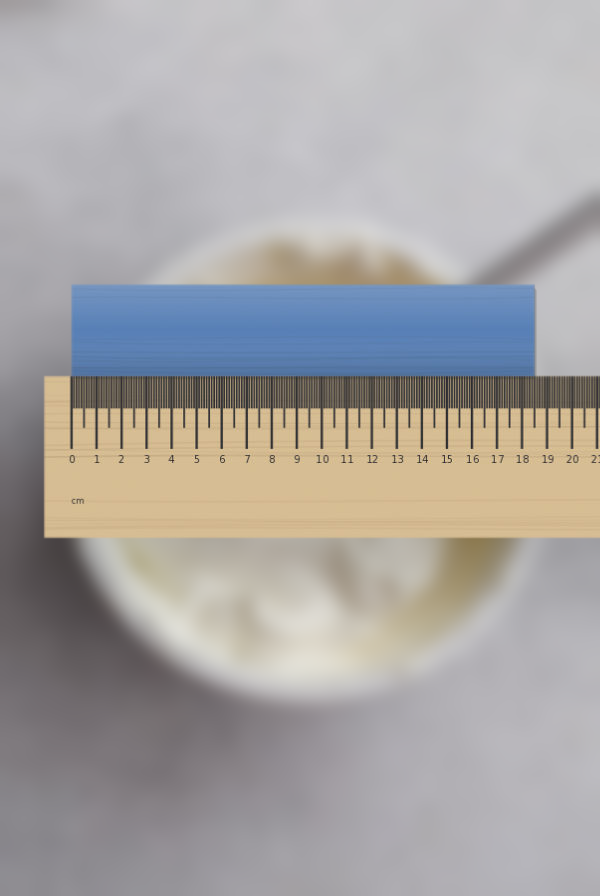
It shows value=18.5 unit=cm
